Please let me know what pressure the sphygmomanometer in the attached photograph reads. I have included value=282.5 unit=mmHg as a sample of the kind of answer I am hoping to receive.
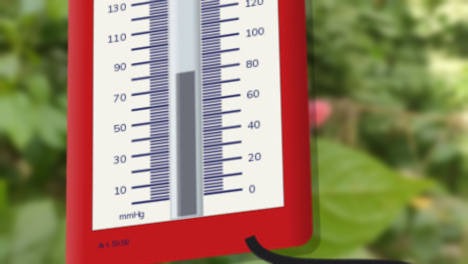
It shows value=80 unit=mmHg
